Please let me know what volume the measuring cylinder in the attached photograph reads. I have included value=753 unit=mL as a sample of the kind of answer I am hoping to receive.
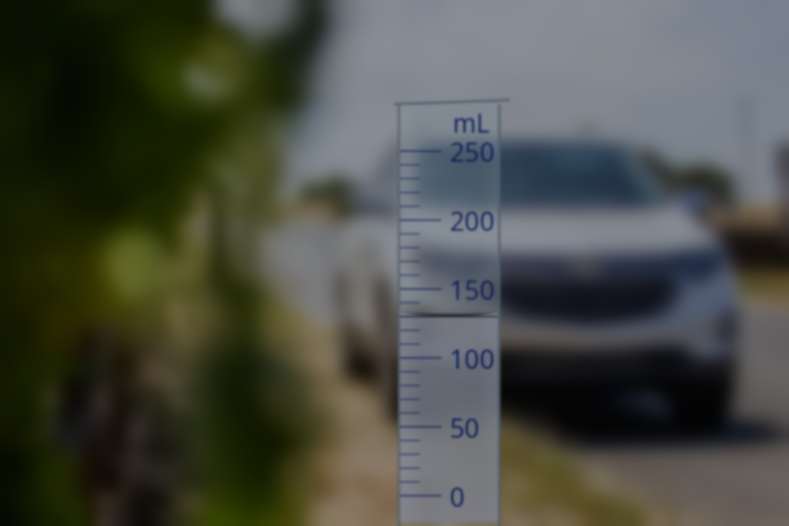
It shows value=130 unit=mL
